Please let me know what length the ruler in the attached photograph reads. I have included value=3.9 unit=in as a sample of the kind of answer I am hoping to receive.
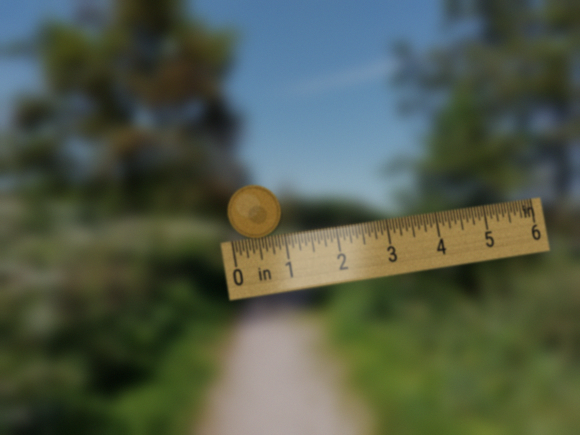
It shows value=1 unit=in
